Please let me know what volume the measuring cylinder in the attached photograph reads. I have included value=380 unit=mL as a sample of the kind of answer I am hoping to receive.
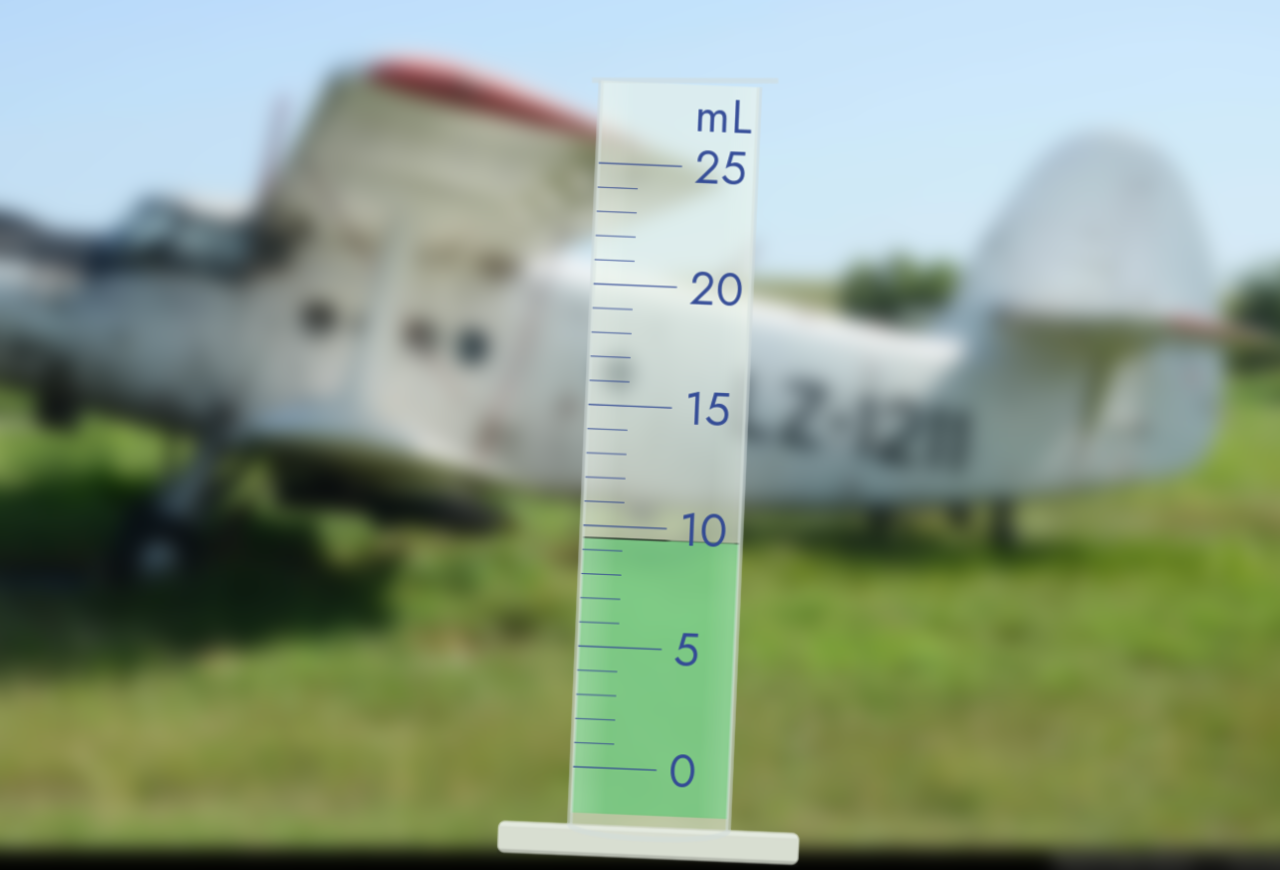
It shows value=9.5 unit=mL
